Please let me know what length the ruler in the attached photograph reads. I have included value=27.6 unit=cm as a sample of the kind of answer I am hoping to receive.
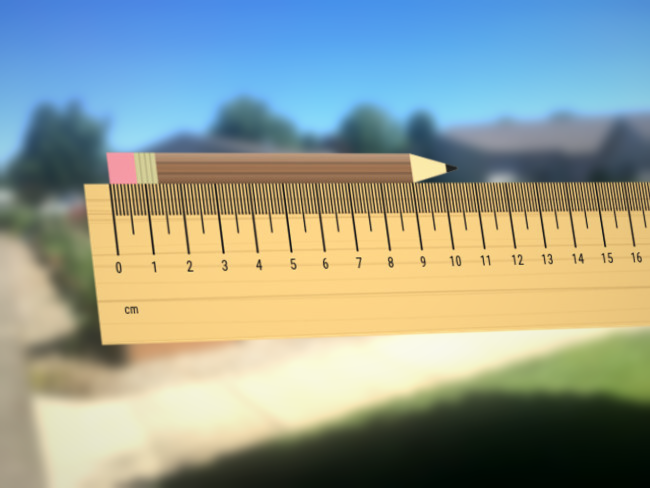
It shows value=10.5 unit=cm
